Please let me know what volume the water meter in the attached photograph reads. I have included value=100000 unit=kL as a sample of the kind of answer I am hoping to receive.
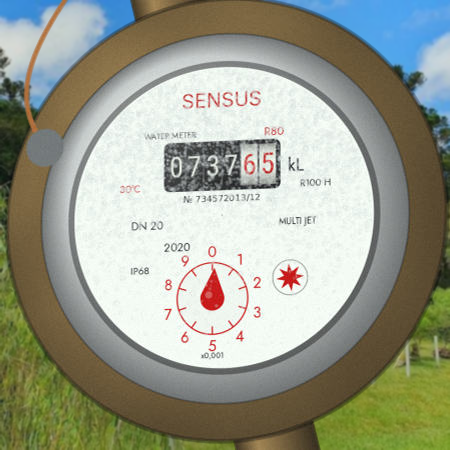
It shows value=737.650 unit=kL
